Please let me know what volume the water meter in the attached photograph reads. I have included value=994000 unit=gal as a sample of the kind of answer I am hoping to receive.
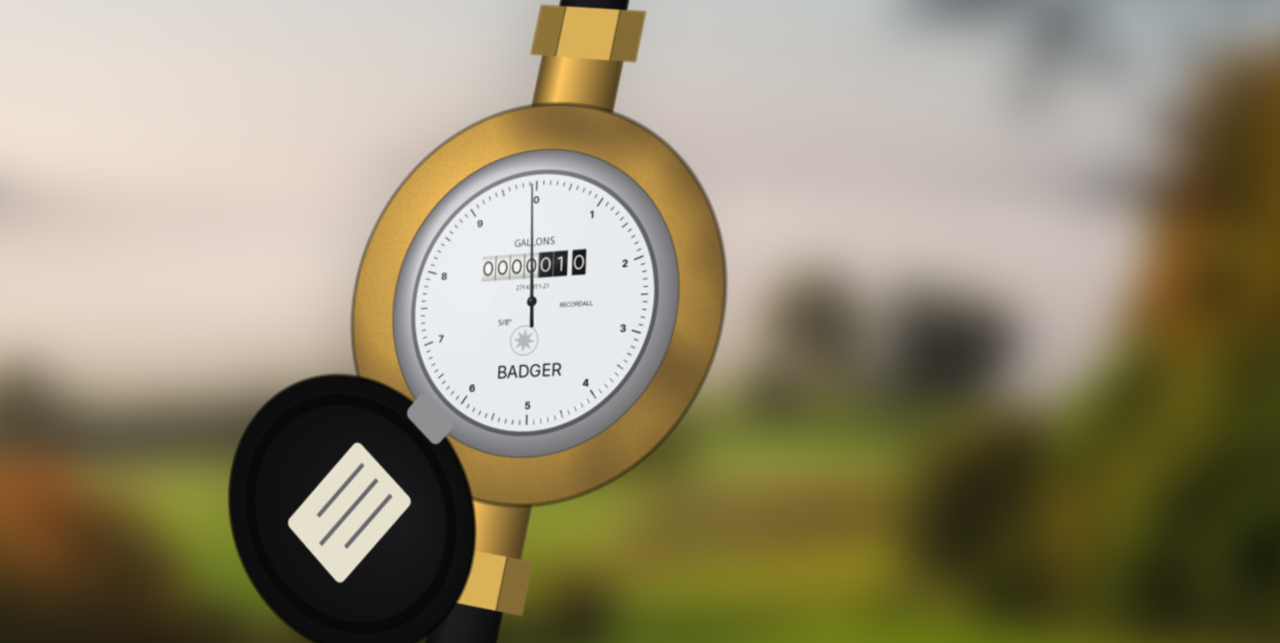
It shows value=9.9 unit=gal
